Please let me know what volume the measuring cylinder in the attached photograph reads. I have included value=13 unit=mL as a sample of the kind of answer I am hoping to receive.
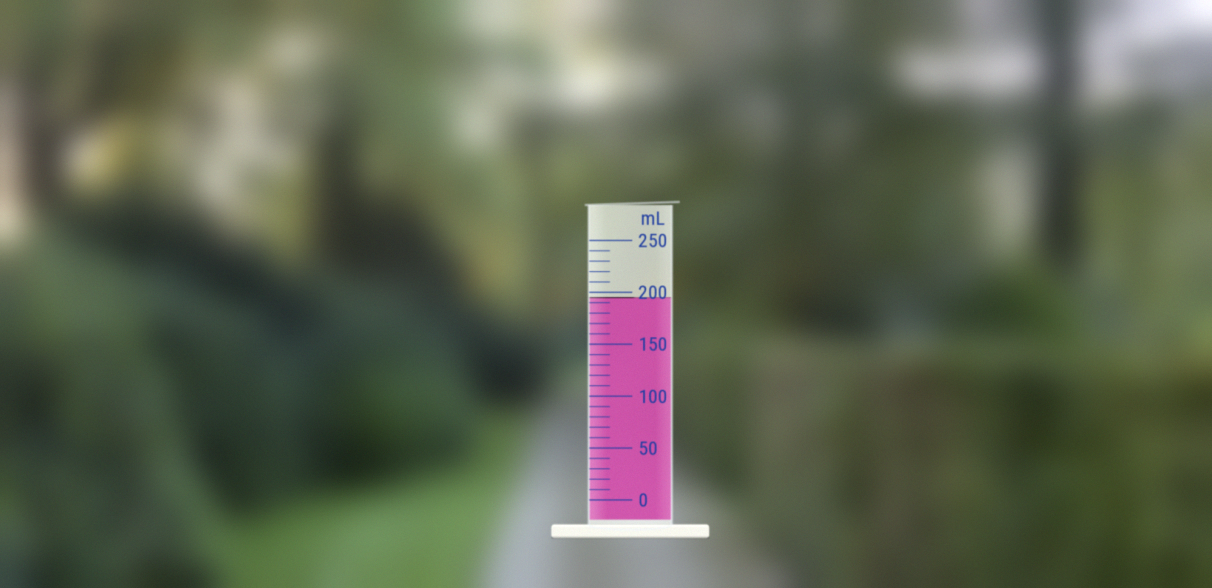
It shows value=195 unit=mL
